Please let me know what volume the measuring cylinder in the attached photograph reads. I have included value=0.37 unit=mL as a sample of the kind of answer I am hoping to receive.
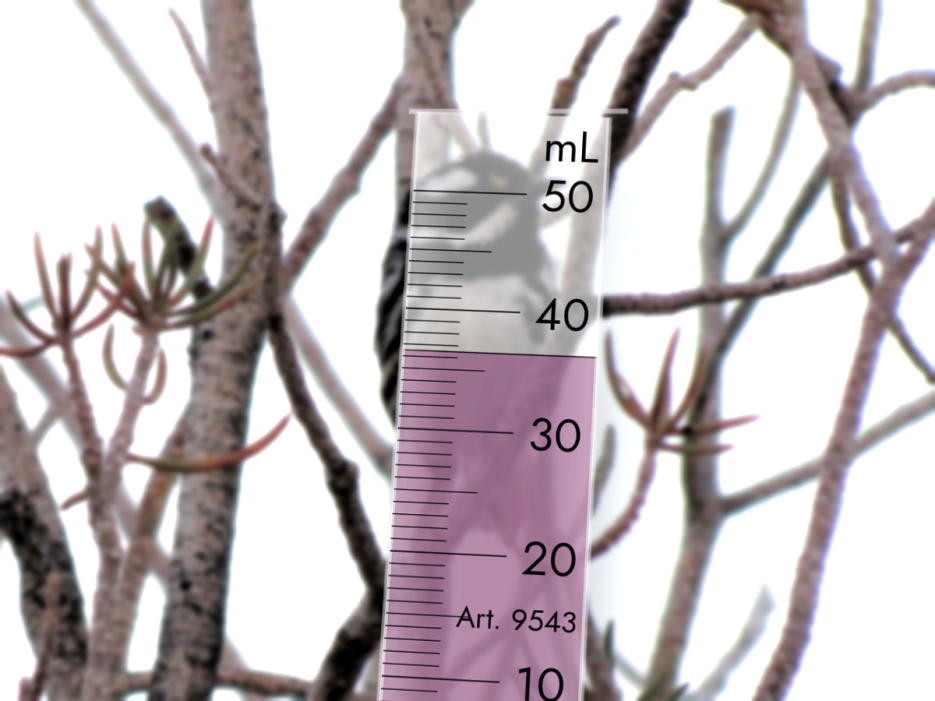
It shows value=36.5 unit=mL
